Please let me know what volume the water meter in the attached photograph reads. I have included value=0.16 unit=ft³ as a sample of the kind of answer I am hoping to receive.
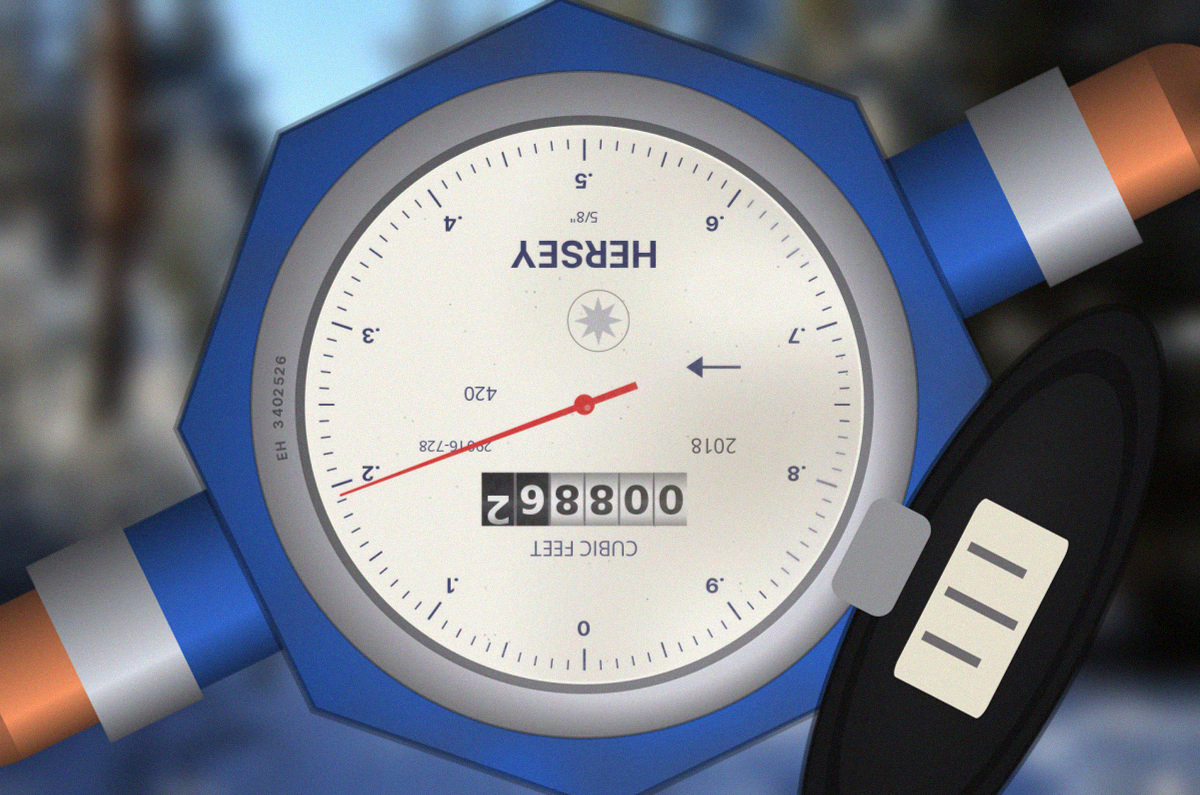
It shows value=8862.19 unit=ft³
